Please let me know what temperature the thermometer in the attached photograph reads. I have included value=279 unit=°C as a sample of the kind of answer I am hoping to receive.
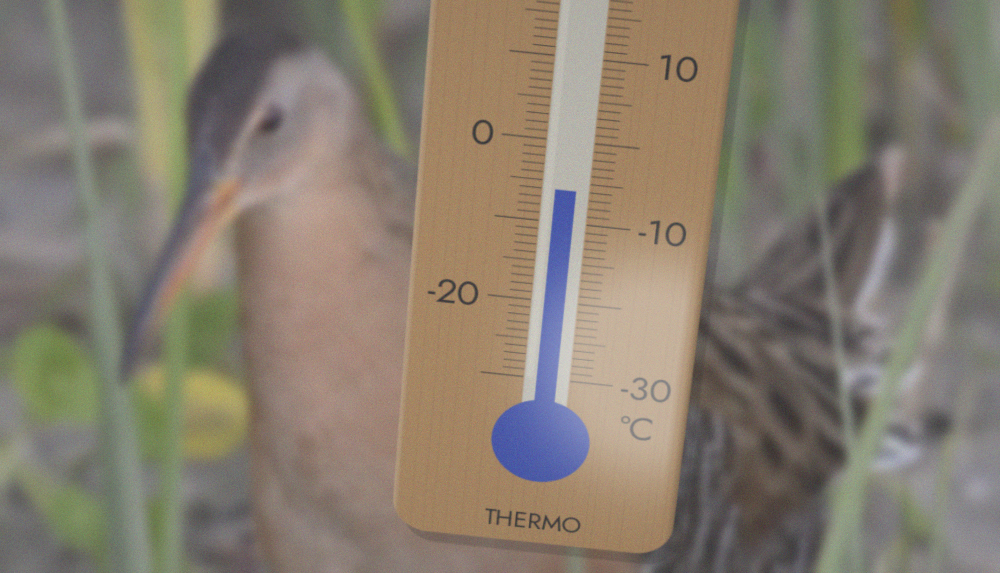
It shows value=-6 unit=°C
